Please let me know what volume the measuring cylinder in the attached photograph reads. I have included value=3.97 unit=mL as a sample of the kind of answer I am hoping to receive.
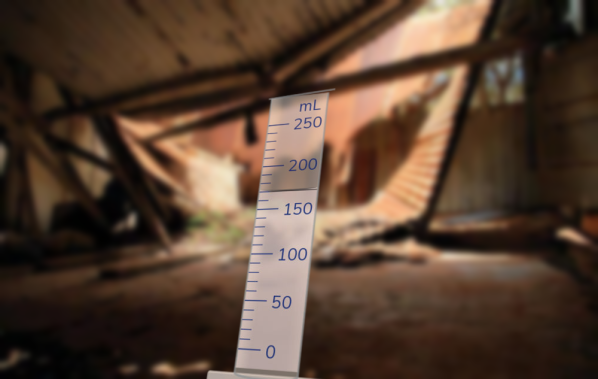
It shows value=170 unit=mL
